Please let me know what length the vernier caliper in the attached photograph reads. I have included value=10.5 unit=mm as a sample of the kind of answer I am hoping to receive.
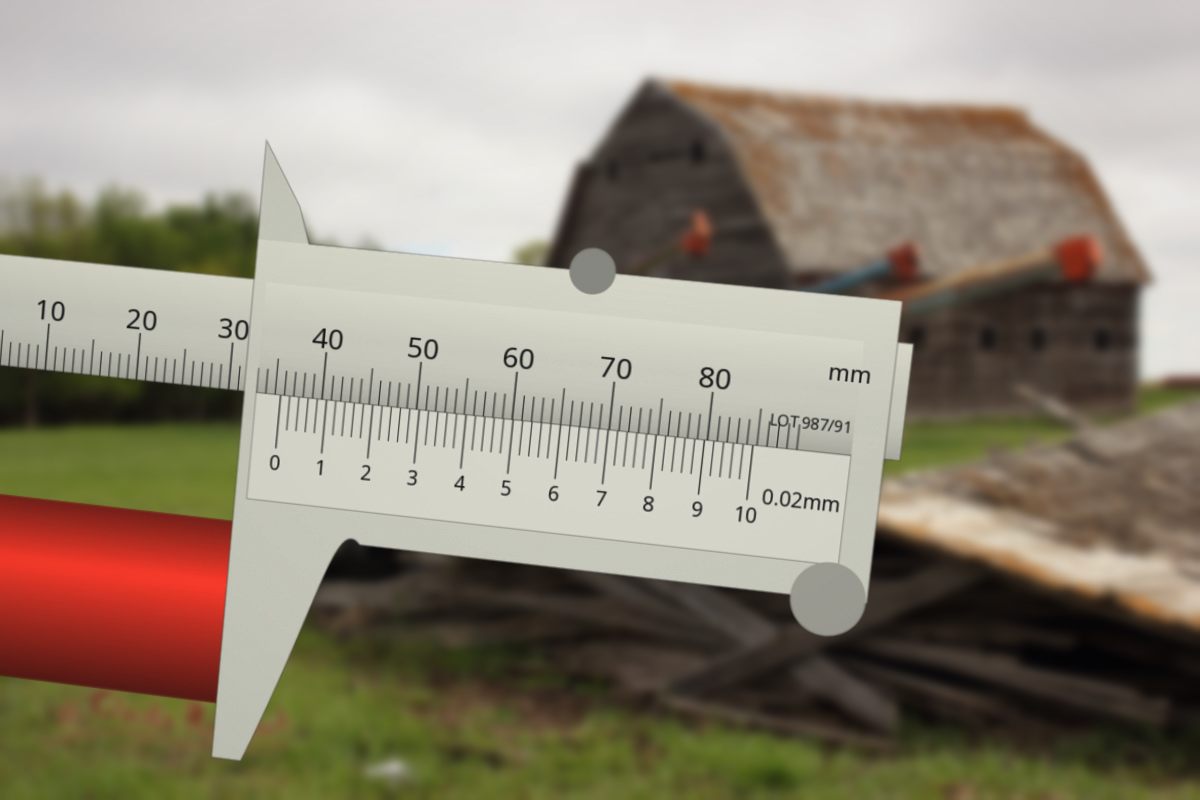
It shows value=35.6 unit=mm
